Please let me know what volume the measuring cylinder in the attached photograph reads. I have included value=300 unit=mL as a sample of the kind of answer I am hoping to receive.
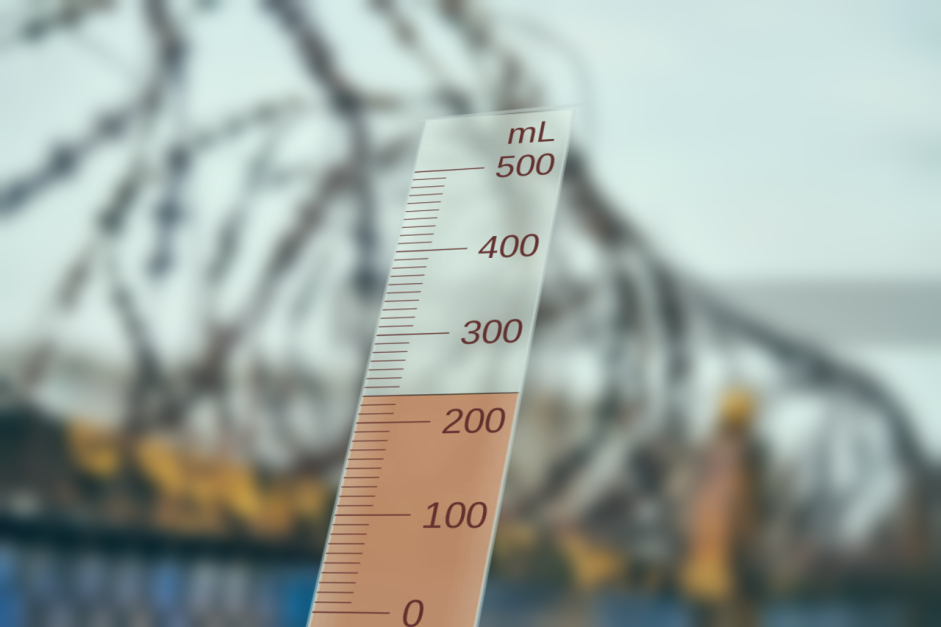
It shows value=230 unit=mL
